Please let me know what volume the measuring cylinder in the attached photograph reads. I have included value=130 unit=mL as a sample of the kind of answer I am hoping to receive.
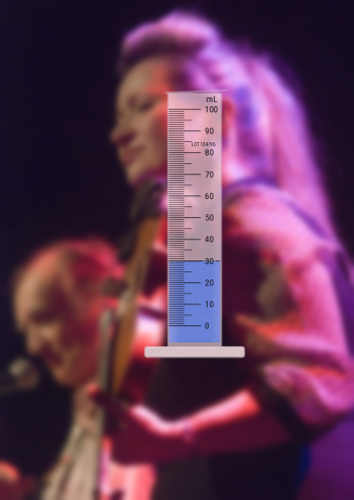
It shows value=30 unit=mL
